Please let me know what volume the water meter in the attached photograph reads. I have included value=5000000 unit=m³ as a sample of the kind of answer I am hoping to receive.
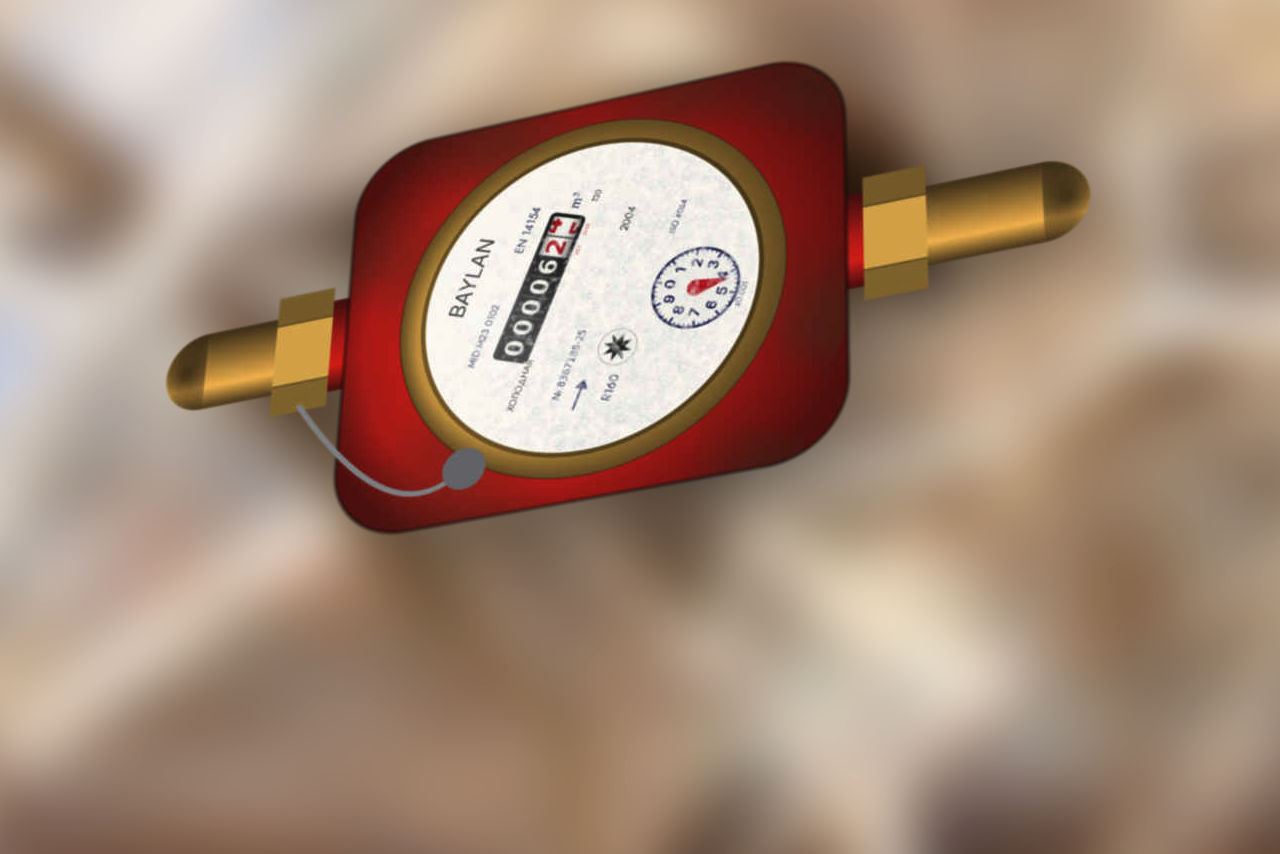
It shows value=6.244 unit=m³
